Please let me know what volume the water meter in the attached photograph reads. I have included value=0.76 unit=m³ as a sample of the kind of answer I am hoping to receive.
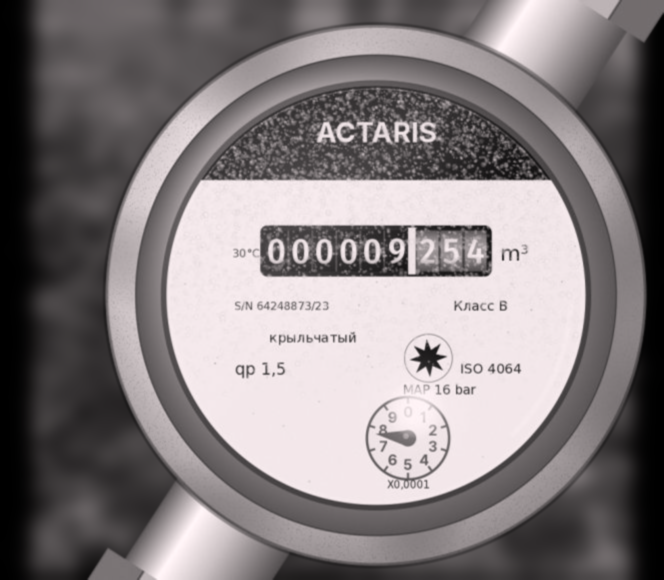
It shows value=9.2547 unit=m³
